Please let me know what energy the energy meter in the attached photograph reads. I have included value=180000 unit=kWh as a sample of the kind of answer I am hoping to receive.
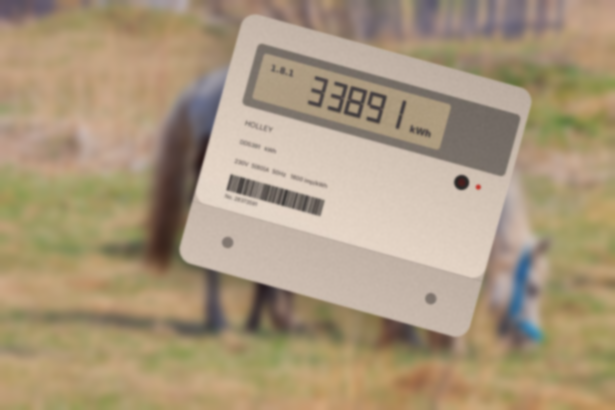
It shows value=33891 unit=kWh
